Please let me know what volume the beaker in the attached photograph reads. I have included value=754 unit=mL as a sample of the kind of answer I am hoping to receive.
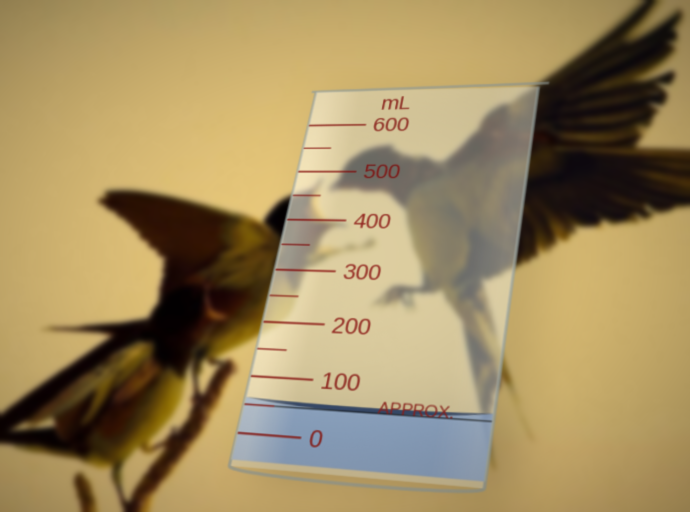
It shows value=50 unit=mL
